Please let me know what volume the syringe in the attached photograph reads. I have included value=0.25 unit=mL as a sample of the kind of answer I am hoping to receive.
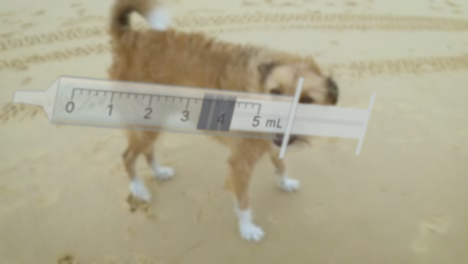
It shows value=3.4 unit=mL
